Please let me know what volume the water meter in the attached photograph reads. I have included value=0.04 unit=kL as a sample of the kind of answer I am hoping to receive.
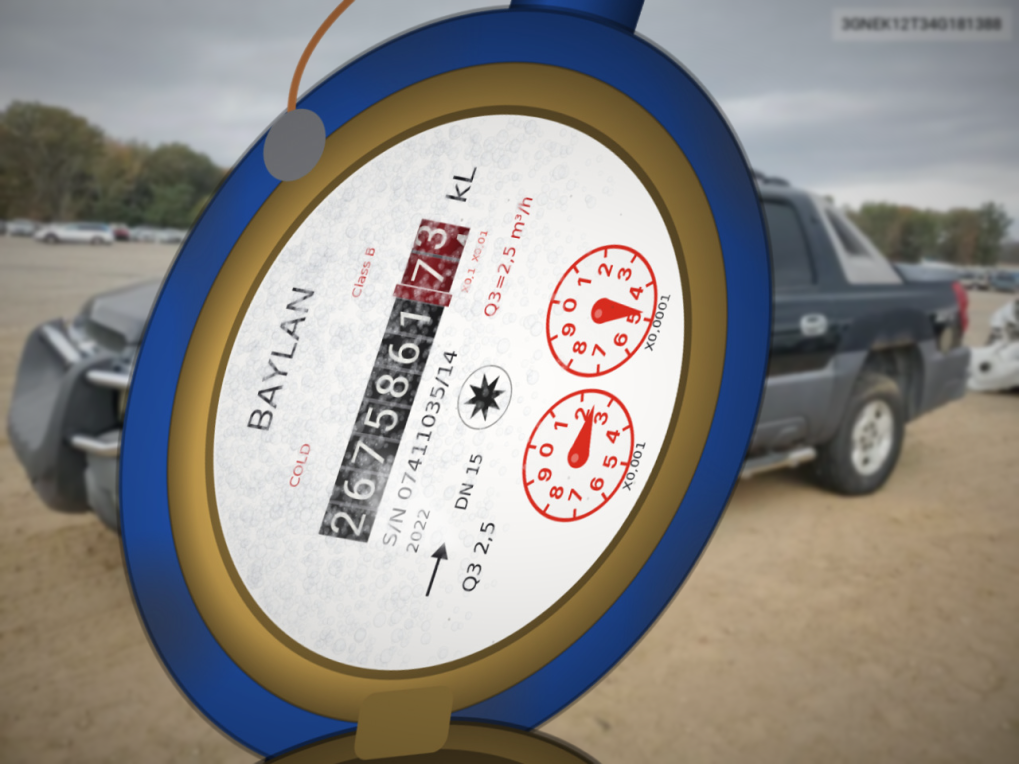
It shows value=2675861.7324 unit=kL
